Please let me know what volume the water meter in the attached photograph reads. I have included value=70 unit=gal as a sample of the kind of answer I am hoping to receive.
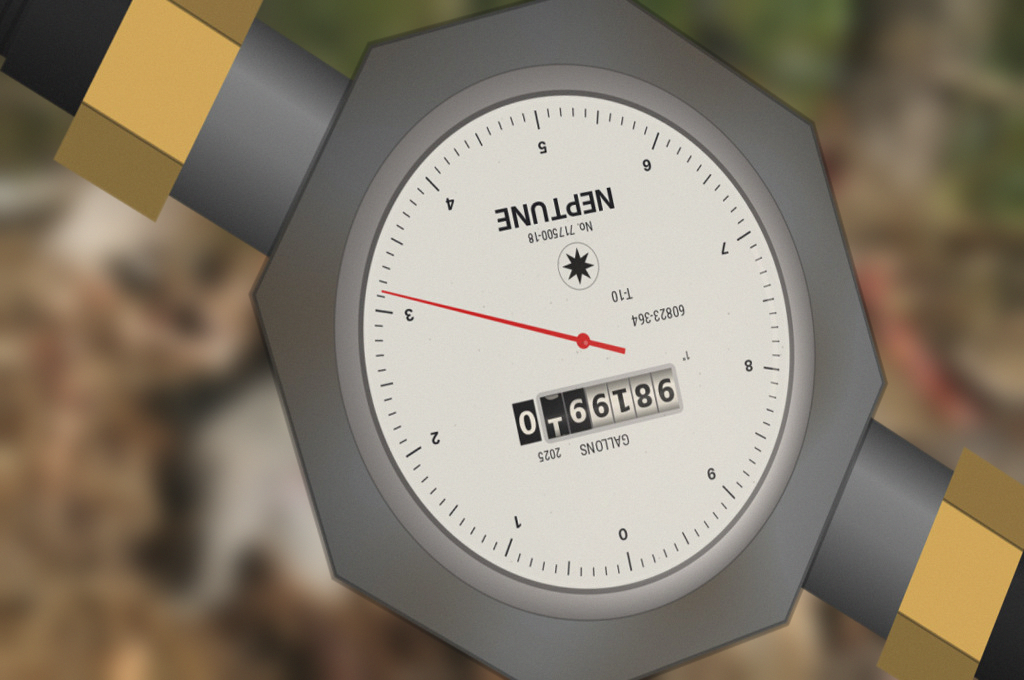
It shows value=9819913.1 unit=gal
